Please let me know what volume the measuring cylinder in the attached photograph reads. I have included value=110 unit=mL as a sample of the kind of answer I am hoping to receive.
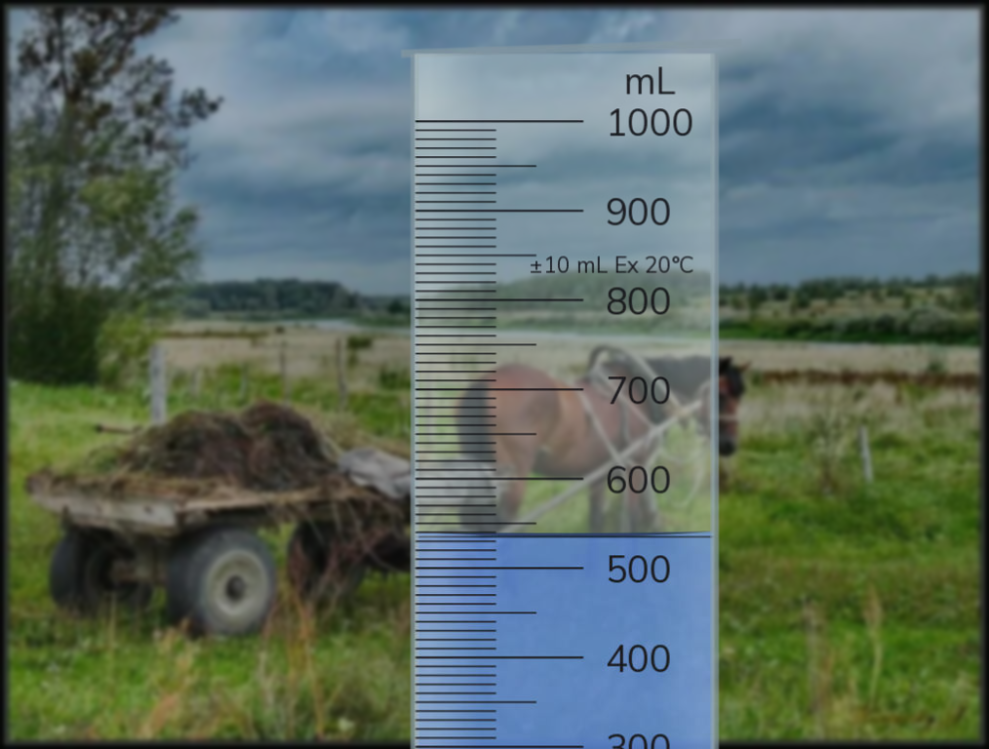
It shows value=535 unit=mL
